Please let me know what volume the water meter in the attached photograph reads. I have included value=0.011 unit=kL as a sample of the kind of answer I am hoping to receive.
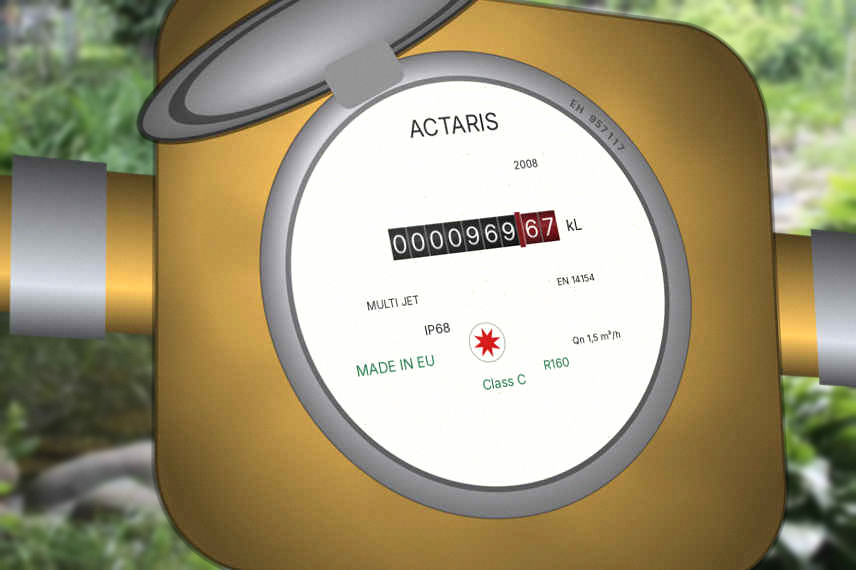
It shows value=969.67 unit=kL
